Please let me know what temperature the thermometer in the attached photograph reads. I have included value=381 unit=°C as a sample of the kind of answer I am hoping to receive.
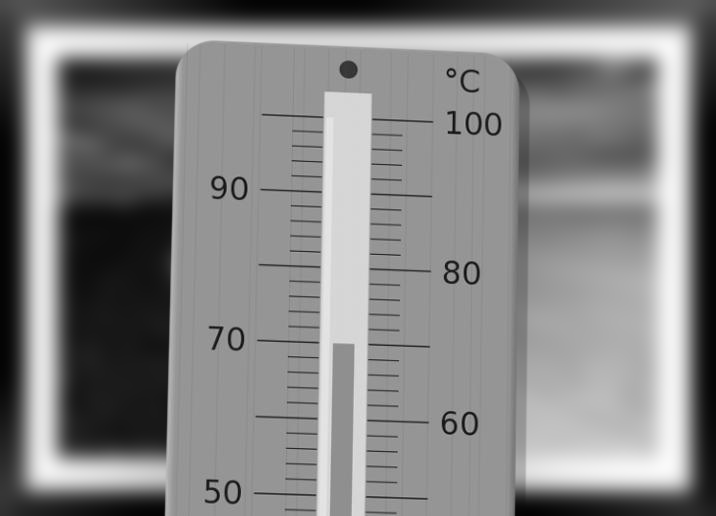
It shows value=70 unit=°C
